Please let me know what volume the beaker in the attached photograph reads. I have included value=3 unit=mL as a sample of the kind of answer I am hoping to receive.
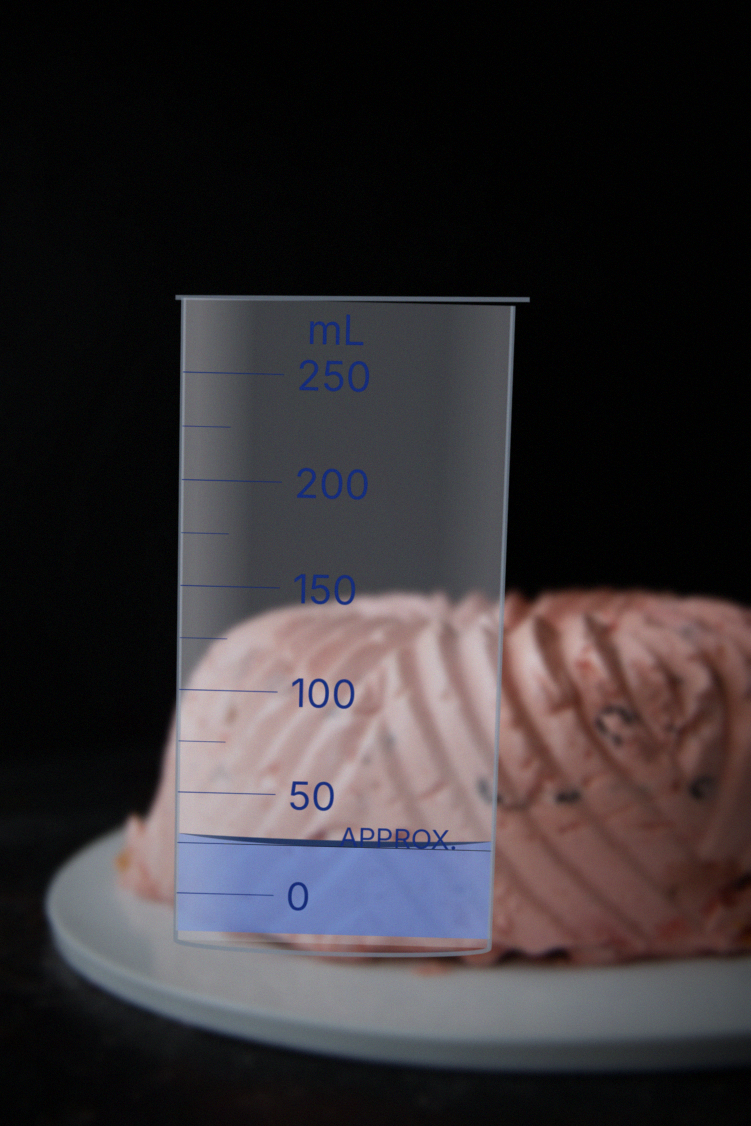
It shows value=25 unit=mL
